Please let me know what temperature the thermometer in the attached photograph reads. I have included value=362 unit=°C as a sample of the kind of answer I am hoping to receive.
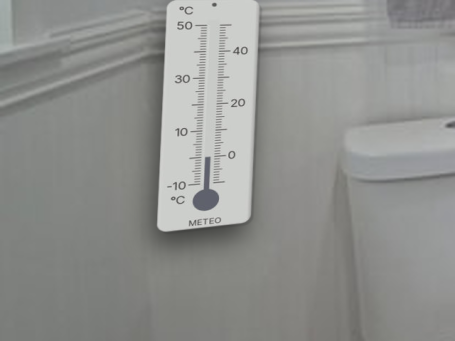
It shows value=0 unit=°C
